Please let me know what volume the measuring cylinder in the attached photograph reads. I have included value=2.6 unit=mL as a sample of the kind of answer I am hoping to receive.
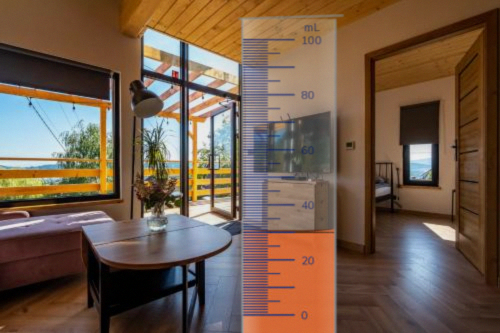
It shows value=30 unit=mL
